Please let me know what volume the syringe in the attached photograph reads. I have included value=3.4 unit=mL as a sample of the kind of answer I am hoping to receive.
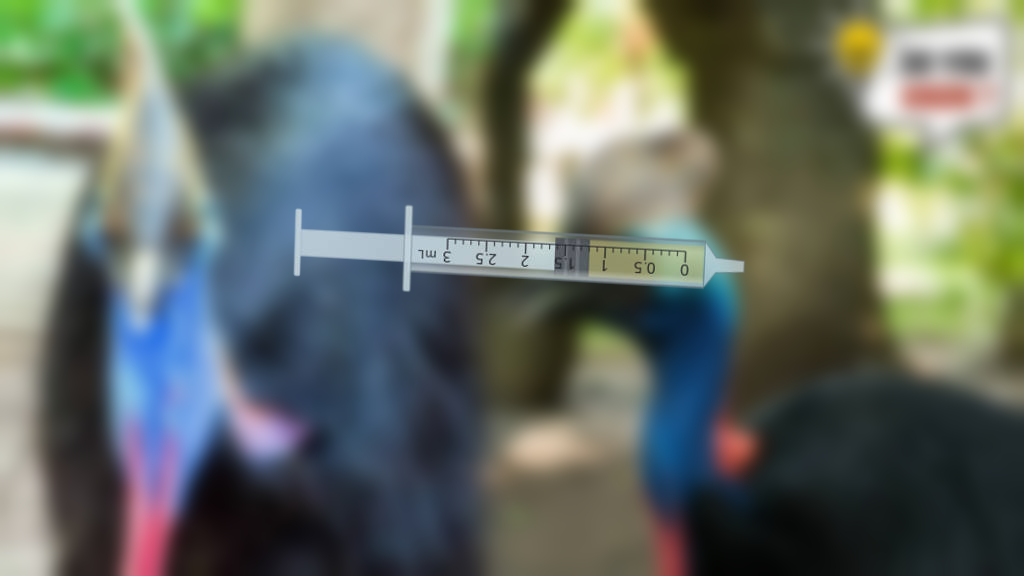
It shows value=1.2 unit=mL
